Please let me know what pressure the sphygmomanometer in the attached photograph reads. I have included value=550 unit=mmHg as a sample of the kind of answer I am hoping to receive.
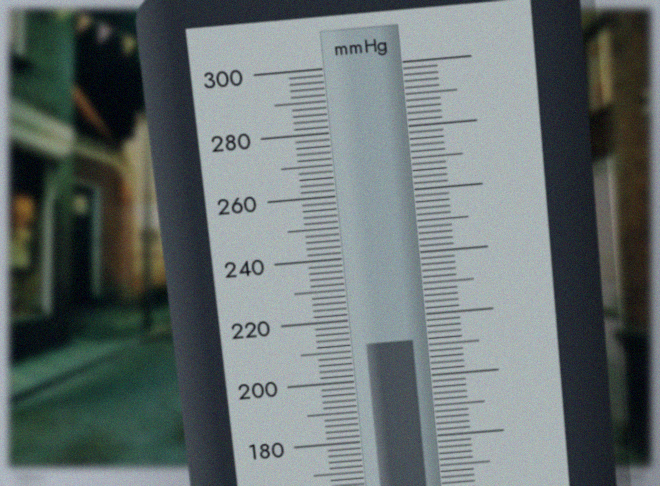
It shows value=212 unit=mmHg
